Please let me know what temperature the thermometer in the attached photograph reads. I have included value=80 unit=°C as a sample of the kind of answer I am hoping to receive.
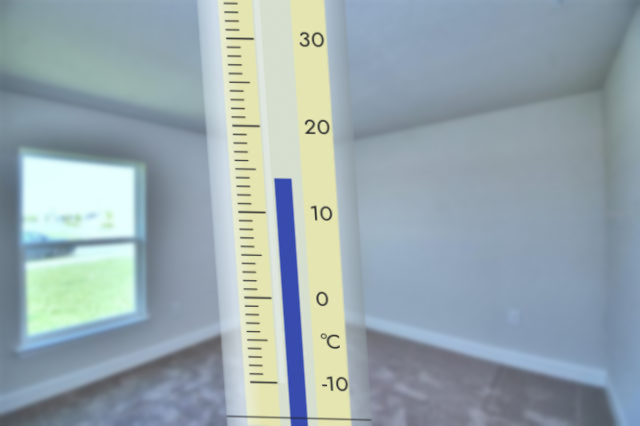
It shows value=14 unit=°C
